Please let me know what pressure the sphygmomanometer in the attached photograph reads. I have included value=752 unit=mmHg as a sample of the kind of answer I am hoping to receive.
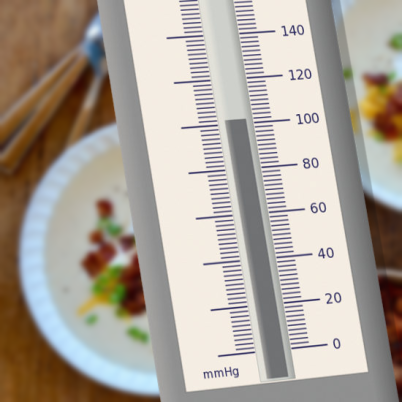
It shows value=102 unit=mmHg
